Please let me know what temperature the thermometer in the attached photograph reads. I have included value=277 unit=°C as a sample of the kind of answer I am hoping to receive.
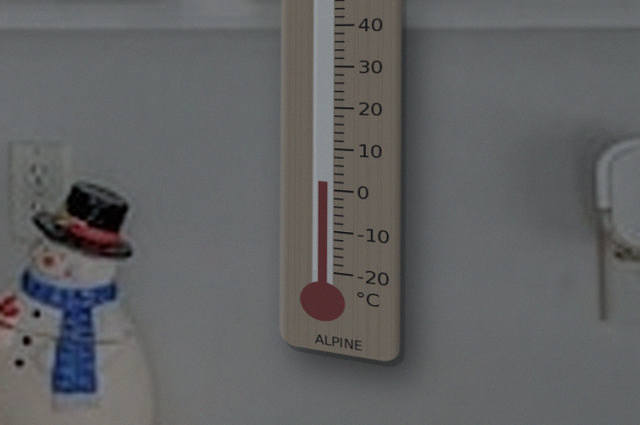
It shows value=2 unit=°C
